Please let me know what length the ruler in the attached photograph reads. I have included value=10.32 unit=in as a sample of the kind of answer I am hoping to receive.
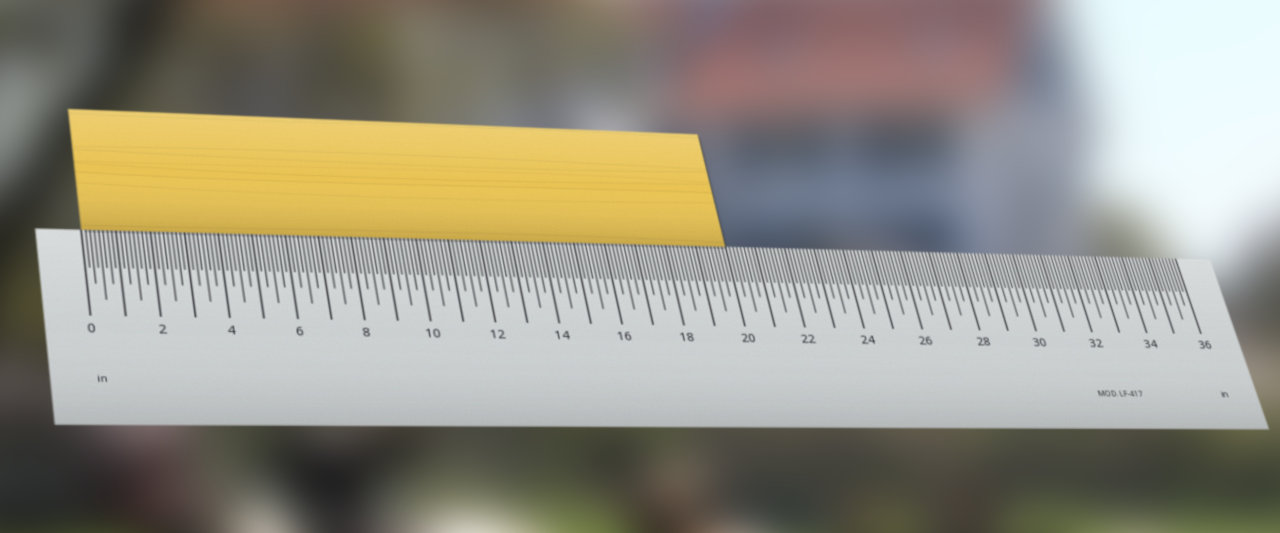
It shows value=20 unit=in
